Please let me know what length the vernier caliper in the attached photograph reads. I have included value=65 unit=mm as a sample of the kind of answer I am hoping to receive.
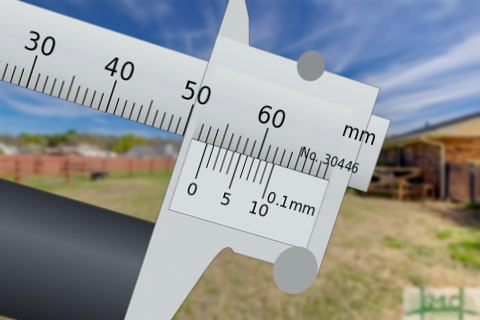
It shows value=53.2 unit=mm
